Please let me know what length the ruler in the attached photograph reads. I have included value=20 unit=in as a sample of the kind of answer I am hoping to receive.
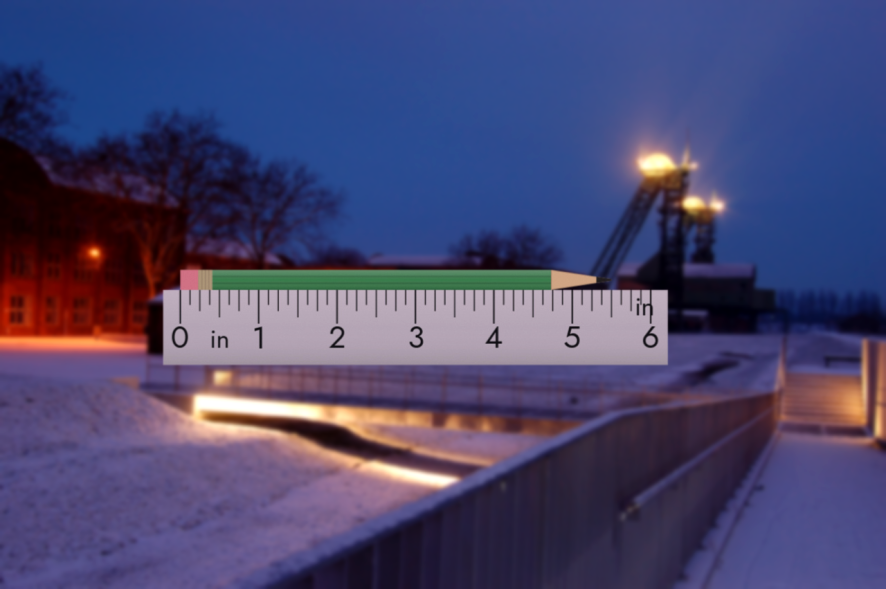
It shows value=5.5 unit=in
